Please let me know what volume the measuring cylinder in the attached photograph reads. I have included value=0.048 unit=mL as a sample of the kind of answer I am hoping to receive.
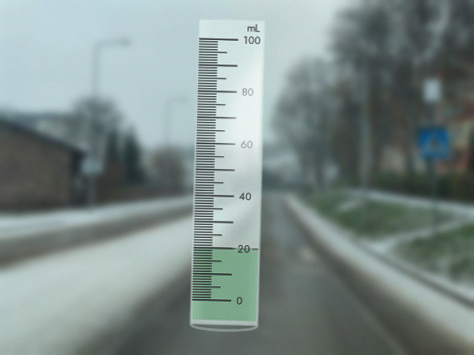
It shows value=20 unit=mL
